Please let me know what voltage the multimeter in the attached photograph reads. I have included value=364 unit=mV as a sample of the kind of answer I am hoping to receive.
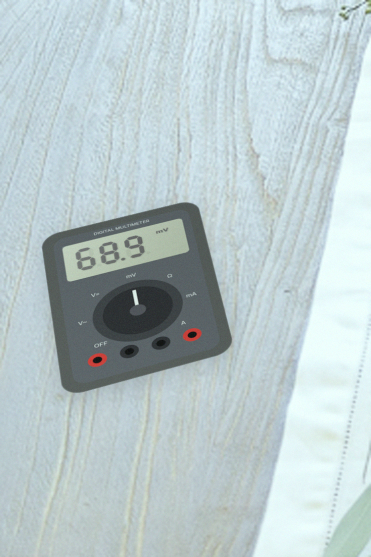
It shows value=68.9 unit=mV
